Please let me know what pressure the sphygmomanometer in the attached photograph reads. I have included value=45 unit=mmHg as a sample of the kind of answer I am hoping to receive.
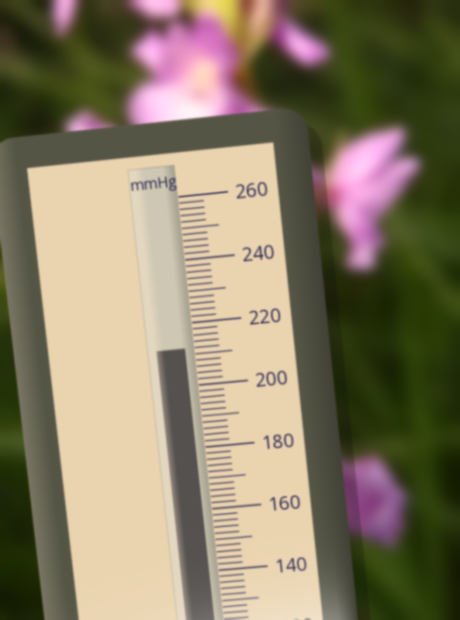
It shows value=212 unit=mmHg
